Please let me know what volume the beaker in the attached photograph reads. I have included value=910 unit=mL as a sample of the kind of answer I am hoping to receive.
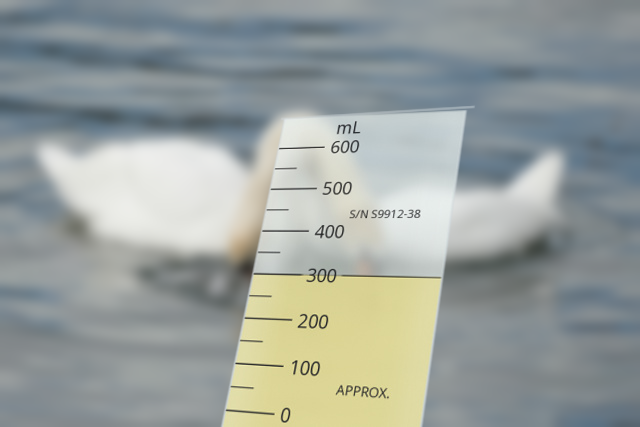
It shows value=300 unit=mL
